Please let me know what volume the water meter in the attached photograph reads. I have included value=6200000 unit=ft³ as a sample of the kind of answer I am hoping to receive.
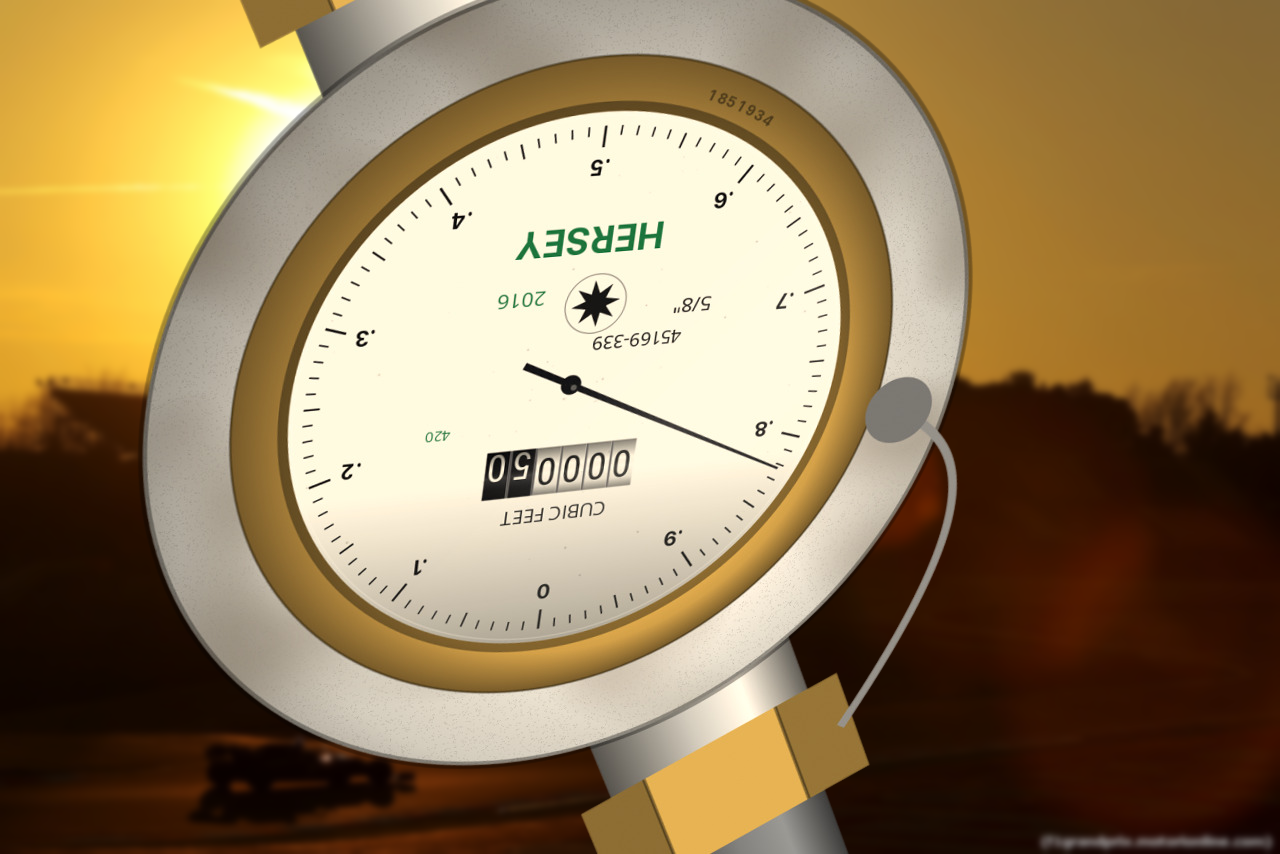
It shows value=49.82 unit=ft³
